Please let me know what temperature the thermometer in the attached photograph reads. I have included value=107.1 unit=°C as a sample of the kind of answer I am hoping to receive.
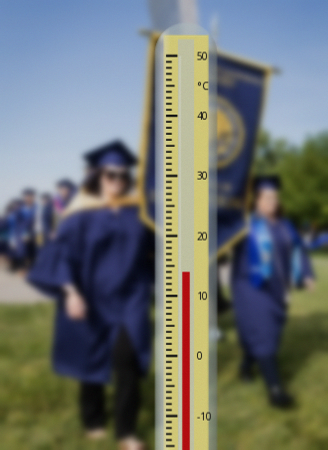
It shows value=14 unit=°C
